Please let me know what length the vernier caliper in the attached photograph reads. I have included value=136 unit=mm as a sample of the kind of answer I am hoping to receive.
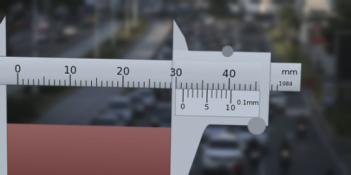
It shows value=31.4 unit=mm
